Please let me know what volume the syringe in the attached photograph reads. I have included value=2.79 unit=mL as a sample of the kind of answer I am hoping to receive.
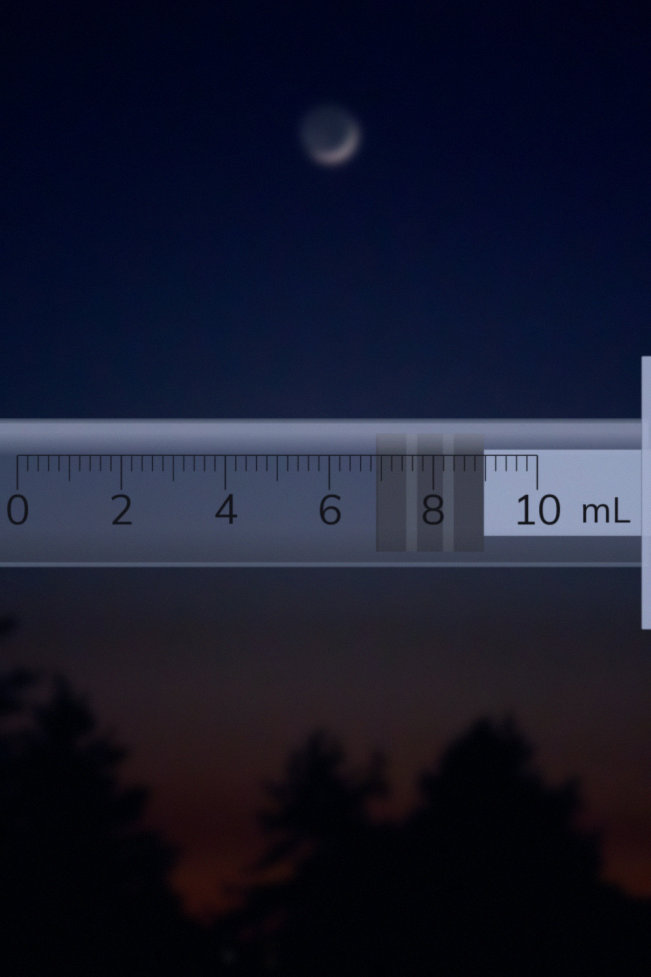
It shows value=6.9 unit=mL
